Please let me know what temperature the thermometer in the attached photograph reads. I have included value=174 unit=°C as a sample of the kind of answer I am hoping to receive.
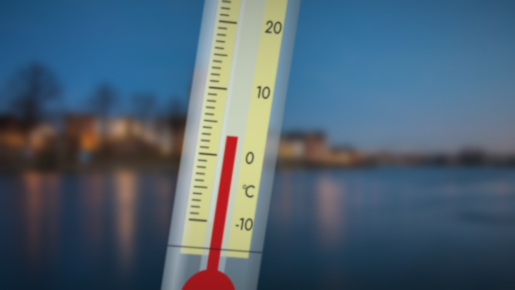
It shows value=3 unit=°C
